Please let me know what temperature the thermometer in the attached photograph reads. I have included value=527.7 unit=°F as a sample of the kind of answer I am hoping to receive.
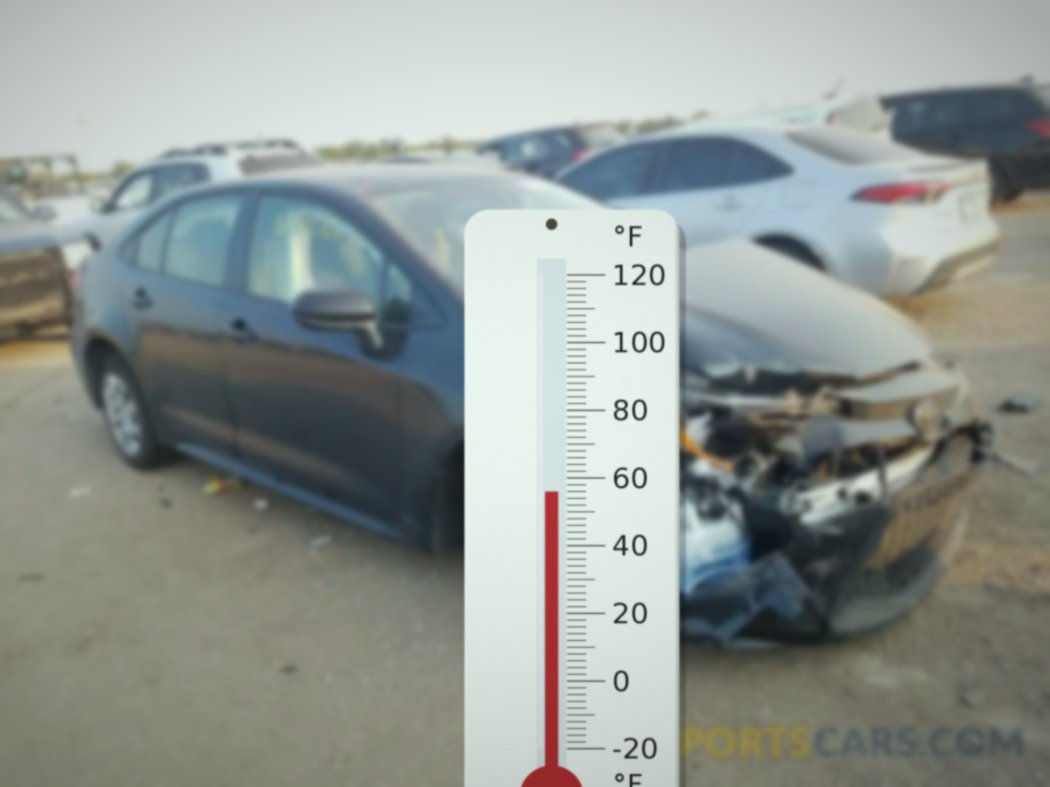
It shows value=56 unit=°F
